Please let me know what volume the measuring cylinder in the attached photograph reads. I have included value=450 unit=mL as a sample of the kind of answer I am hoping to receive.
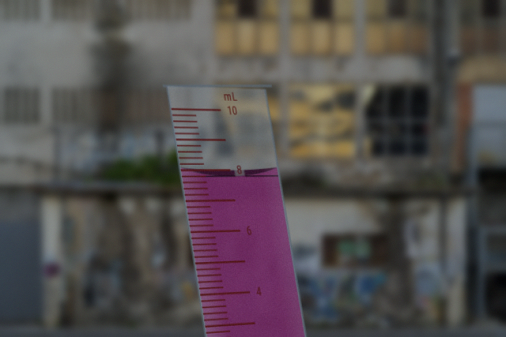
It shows value=7.8 unit=mL
